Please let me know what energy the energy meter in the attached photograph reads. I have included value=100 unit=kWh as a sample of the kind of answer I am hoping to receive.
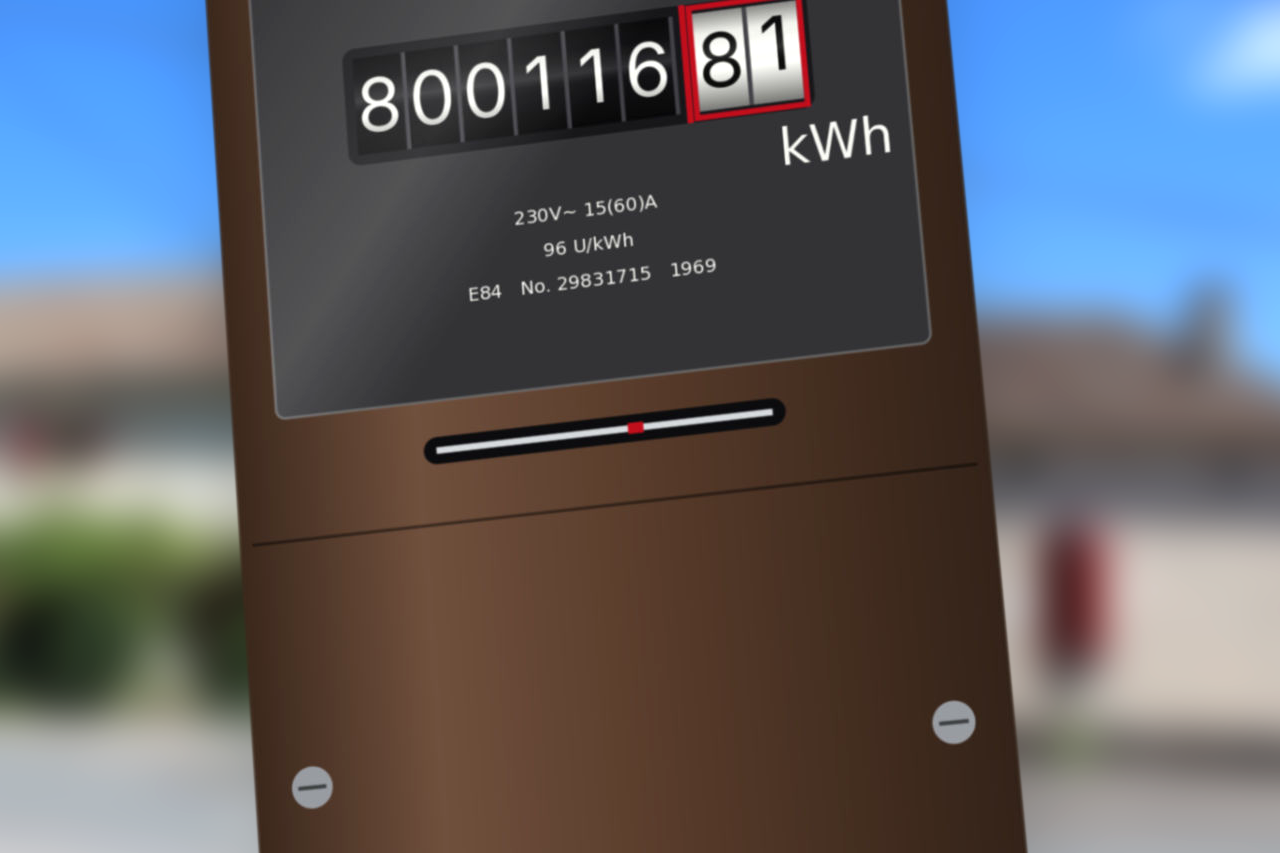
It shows value=800116.81 unit=kWh
